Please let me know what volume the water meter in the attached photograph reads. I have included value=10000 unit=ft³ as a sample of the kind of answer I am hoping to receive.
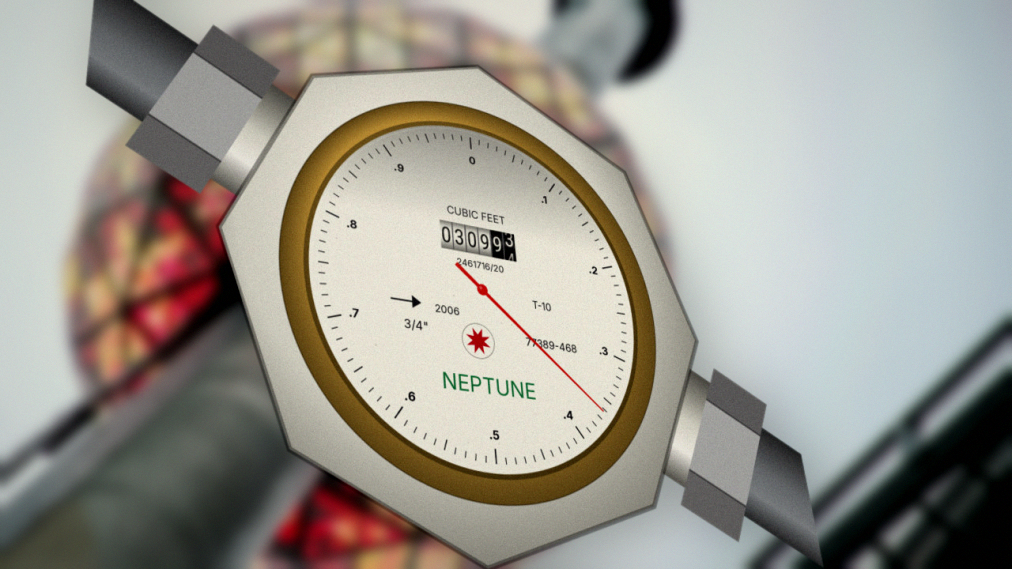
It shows value=30993.36 unit=ft³
